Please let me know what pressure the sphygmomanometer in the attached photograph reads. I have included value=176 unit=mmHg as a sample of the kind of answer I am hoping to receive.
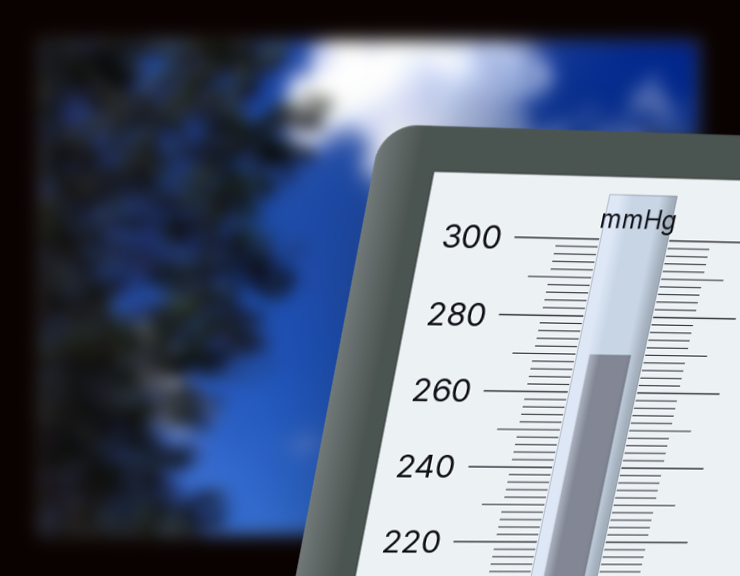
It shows value=270 unit=mmHg
